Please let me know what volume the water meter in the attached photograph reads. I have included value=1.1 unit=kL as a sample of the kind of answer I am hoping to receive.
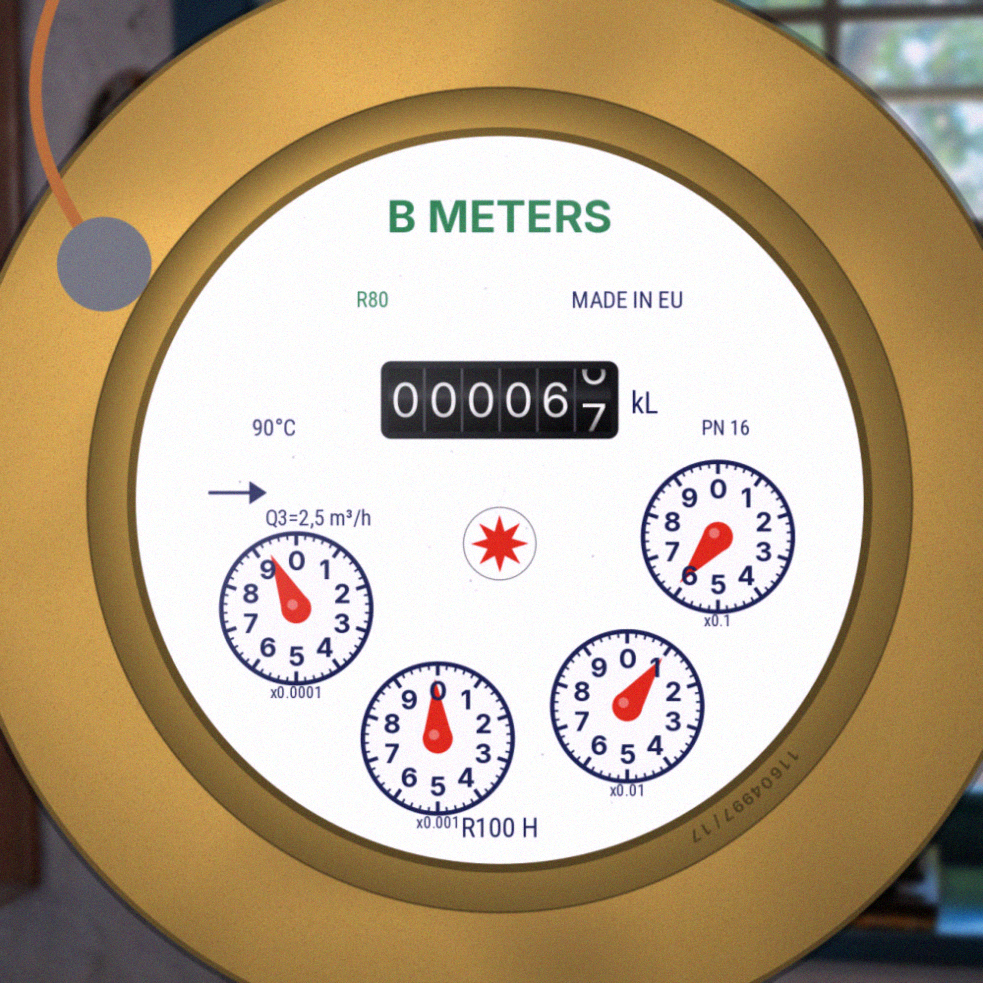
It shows value=66.6099 unit=kL
